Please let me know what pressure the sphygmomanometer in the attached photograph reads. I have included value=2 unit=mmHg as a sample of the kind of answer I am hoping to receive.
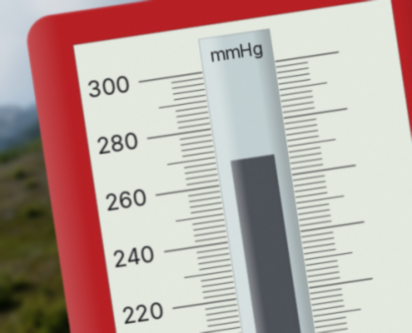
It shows value=268 unit=mmHg
